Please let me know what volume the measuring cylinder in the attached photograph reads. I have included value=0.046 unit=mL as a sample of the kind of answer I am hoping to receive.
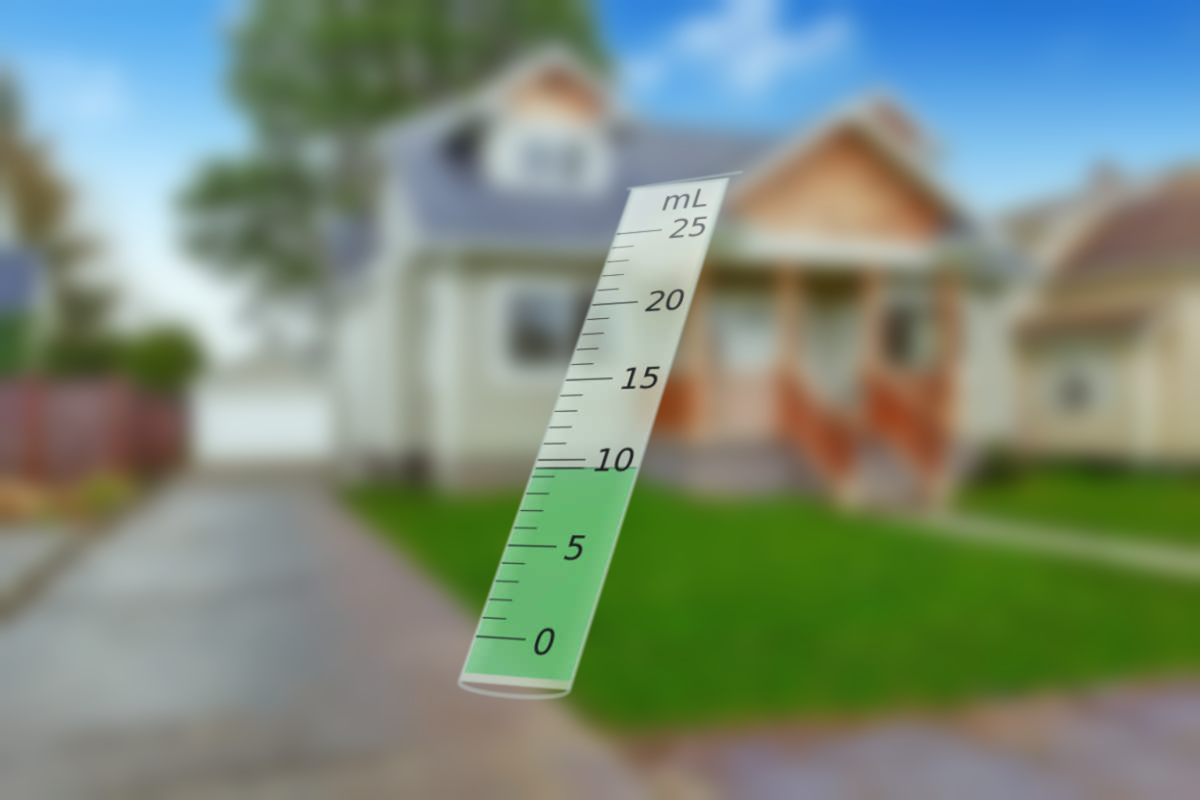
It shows value=9.5 unit=mL
